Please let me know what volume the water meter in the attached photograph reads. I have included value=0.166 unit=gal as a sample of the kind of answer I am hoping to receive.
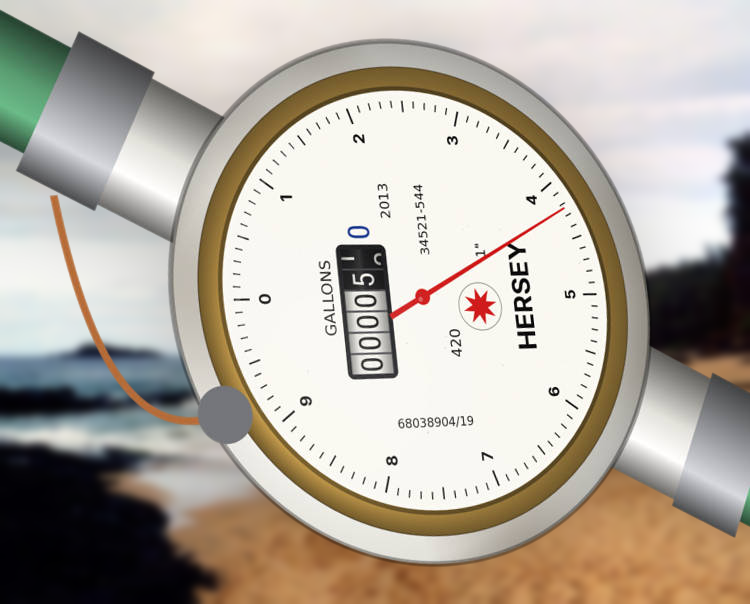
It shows value=514.2 unit=gal
